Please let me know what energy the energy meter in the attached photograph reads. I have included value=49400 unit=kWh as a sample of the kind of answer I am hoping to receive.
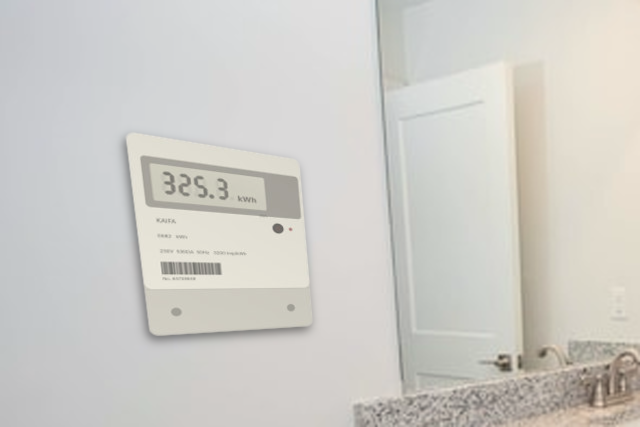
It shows value=325.3 unit=kWh
